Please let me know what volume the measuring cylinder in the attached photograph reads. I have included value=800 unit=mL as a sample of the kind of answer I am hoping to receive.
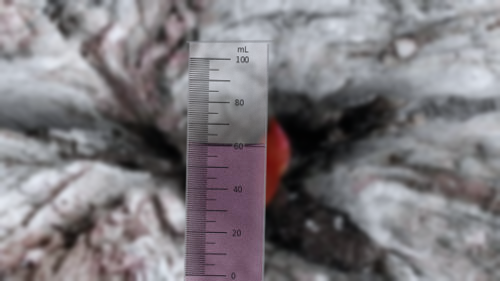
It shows value=60 unit=mL
